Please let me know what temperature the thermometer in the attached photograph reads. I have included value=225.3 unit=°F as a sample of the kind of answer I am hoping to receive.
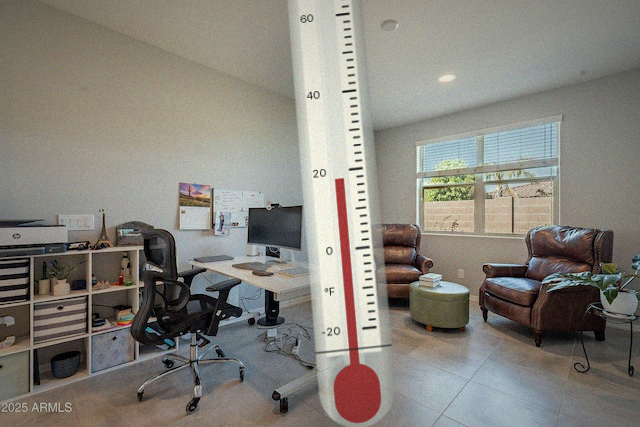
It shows value=18 unit=°F
